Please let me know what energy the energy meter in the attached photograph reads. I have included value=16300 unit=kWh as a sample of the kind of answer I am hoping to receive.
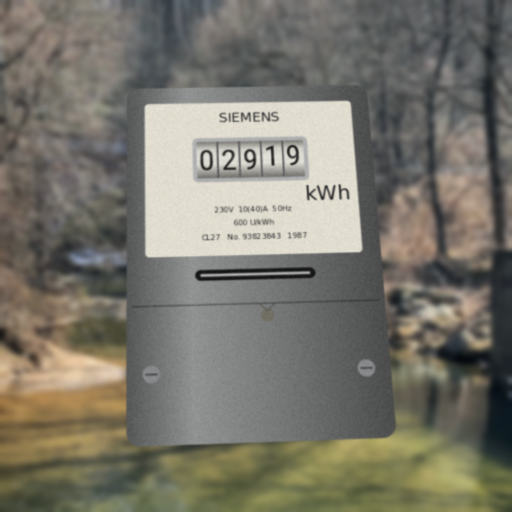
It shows value=2919 unit=kWh
